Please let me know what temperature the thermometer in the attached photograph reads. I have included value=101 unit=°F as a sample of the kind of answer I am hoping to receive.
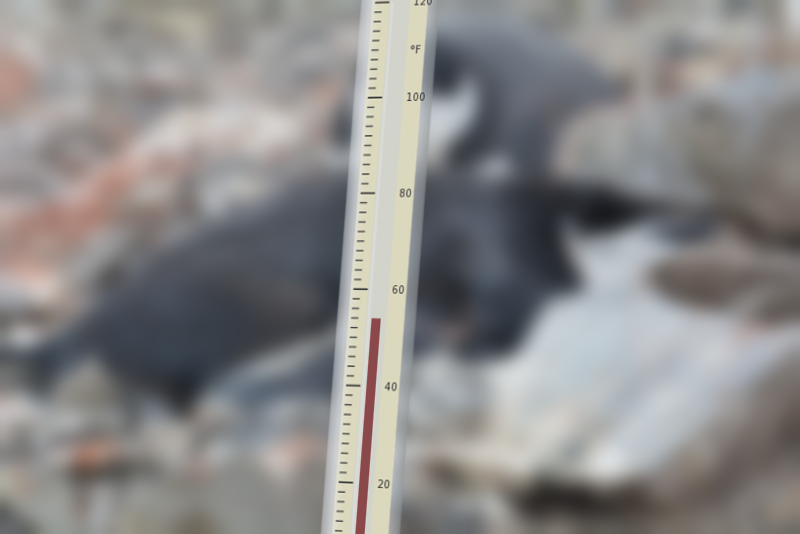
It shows value=54 unit=°F
